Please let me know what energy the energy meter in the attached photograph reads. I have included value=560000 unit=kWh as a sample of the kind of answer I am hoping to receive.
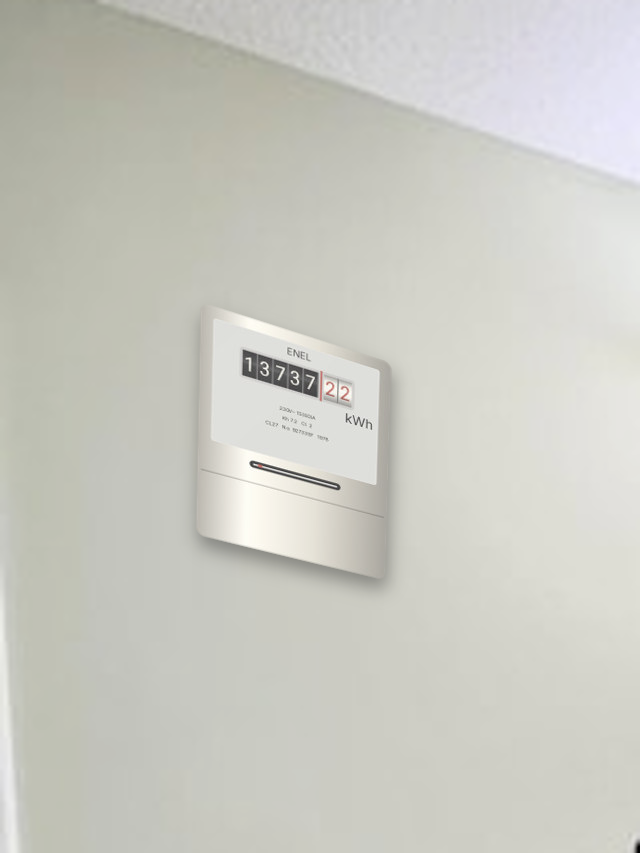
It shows value=13737.22 unit=kWh
